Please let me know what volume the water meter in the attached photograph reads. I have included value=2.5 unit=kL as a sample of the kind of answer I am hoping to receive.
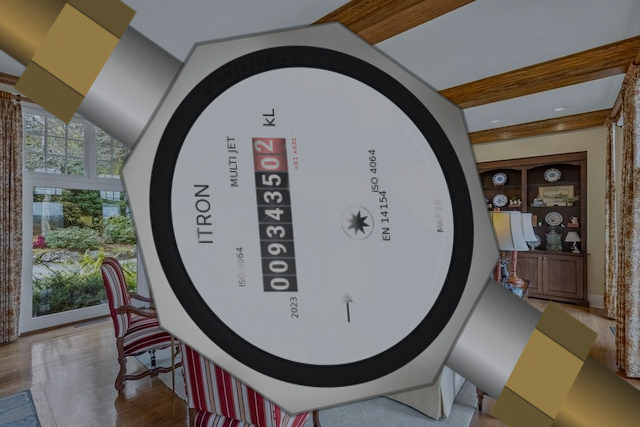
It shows value=93435.02 unit=kL
